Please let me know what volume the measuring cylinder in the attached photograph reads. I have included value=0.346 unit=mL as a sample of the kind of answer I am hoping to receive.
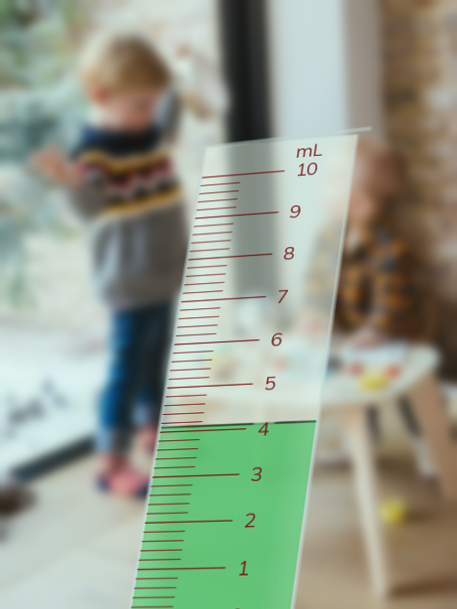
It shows value=4.1 unit=mL
